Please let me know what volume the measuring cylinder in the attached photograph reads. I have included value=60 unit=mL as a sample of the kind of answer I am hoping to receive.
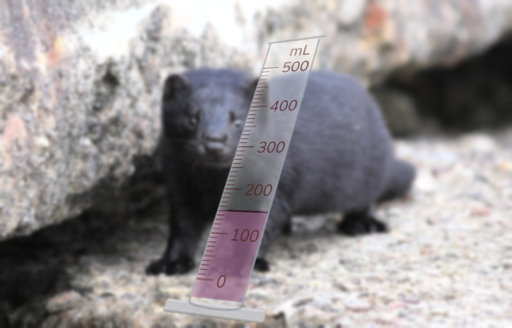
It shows value=150 unit=mL
